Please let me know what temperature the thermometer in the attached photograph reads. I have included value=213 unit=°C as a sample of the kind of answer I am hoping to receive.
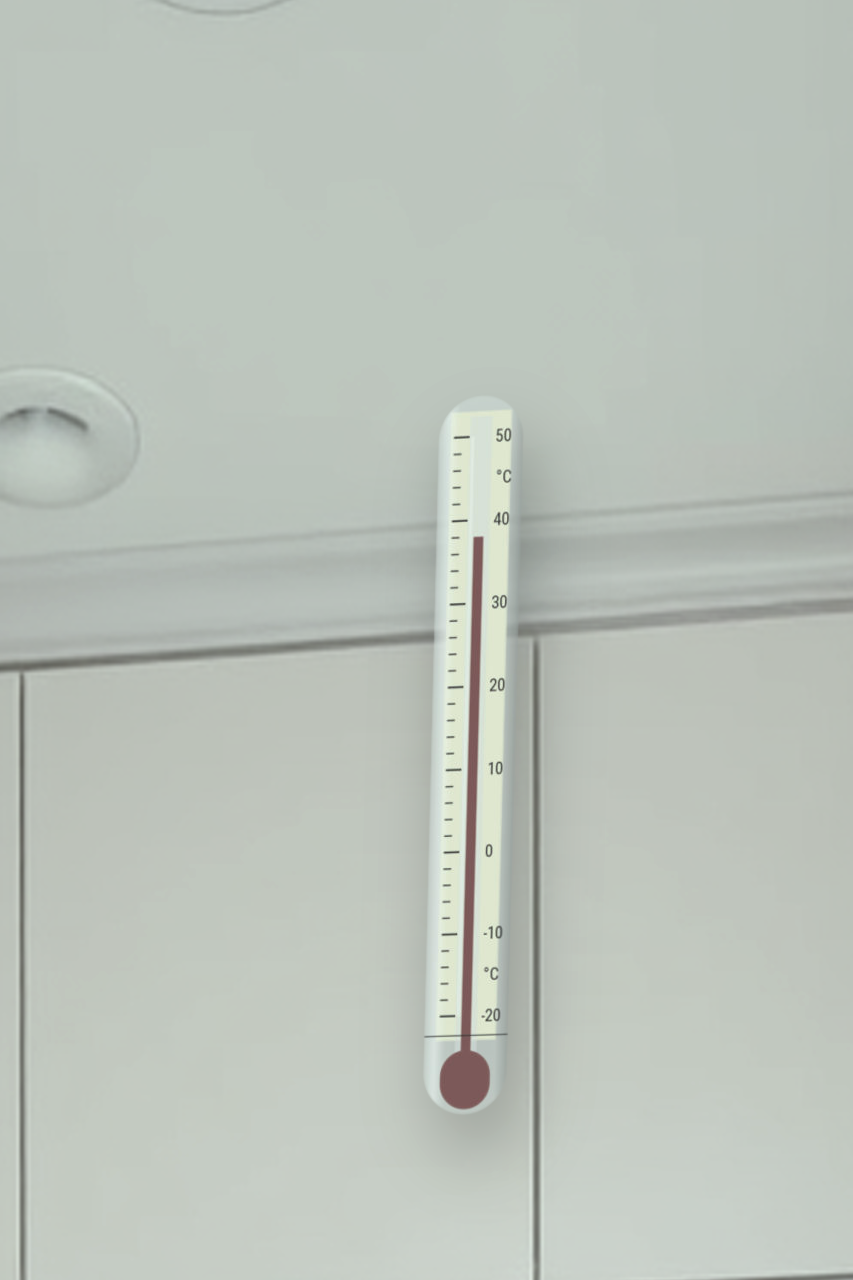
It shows value=38 unit=°C
